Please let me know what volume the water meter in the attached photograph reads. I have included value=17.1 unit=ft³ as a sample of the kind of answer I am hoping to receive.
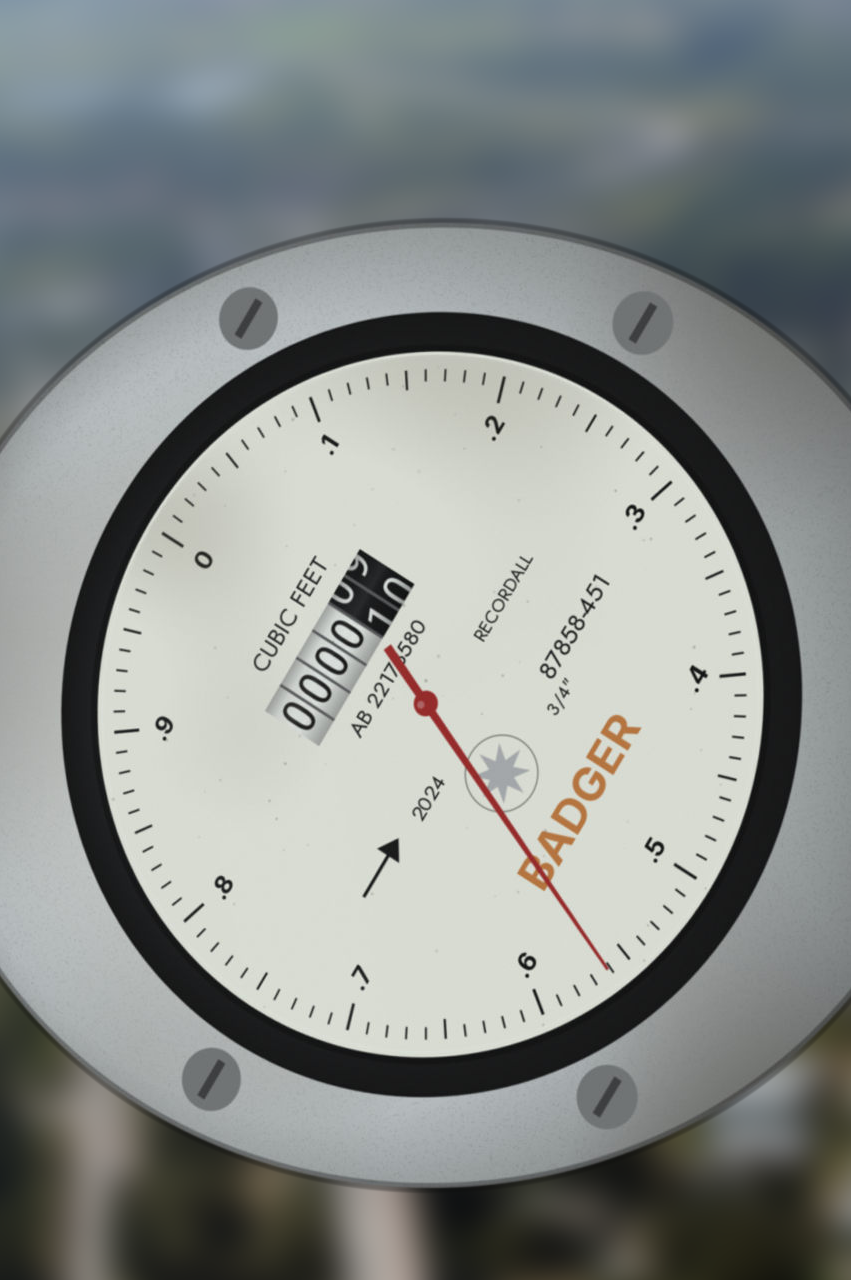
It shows value=9.56 unit=ft³
